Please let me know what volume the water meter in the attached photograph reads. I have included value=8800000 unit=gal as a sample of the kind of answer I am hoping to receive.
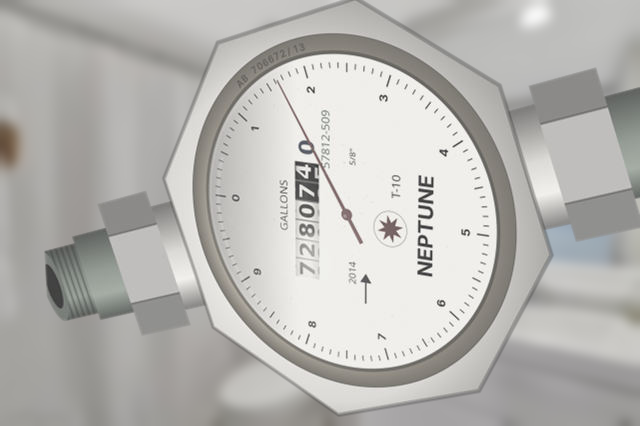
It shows value=7280741.6 unit=gal
